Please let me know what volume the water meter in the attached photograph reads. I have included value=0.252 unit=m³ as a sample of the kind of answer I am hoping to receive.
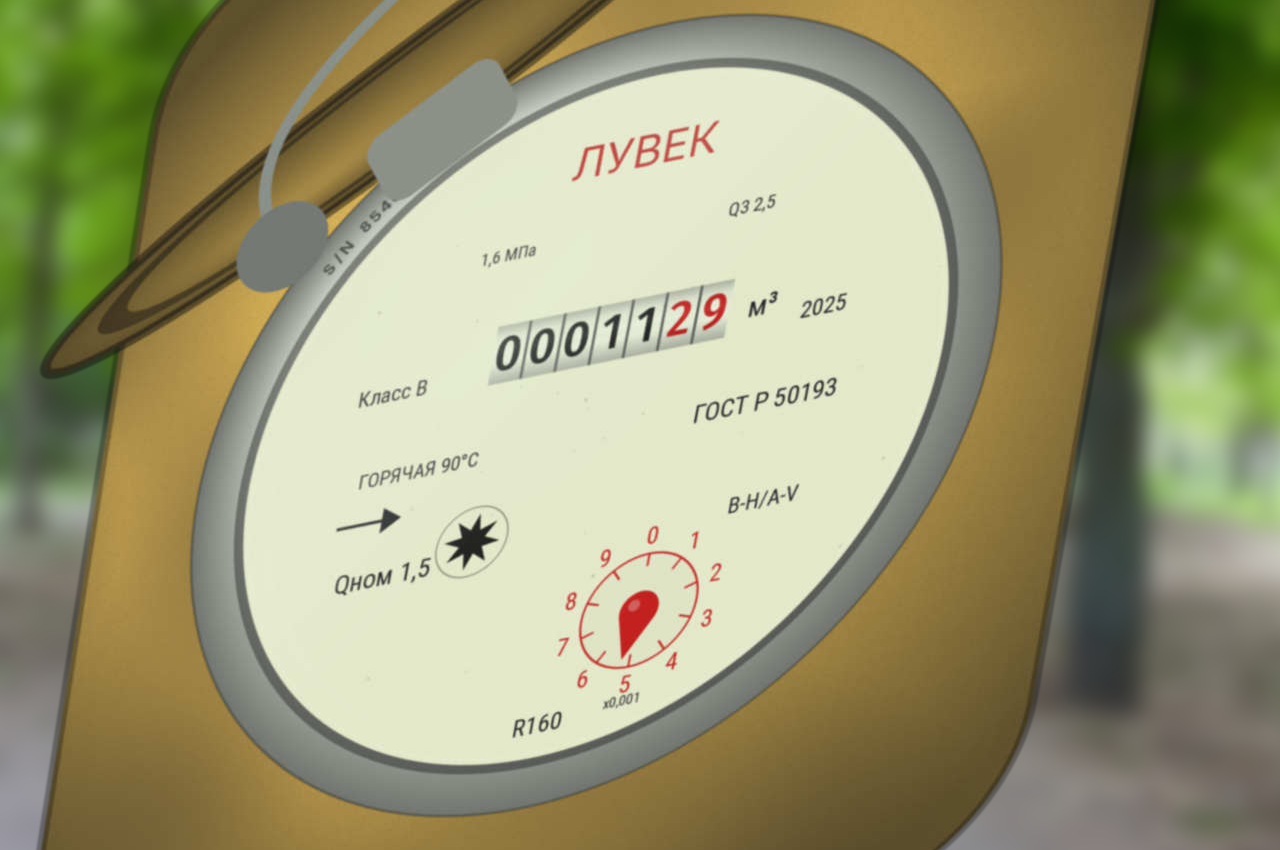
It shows value=11.295 unit=m³
